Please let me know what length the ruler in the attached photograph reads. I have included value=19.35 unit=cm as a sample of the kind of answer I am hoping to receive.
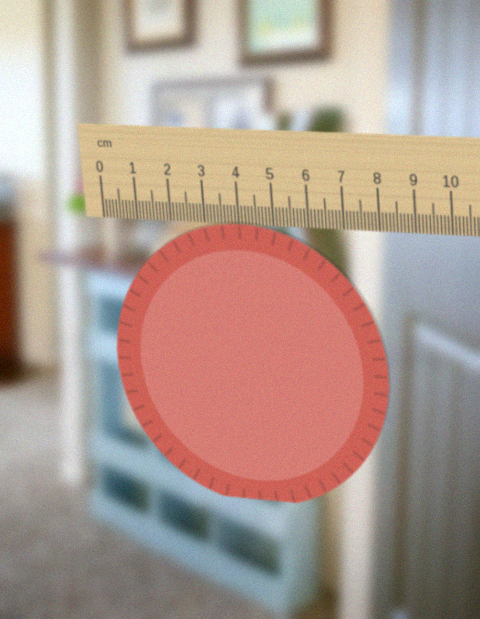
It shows value=8 unit=cm
